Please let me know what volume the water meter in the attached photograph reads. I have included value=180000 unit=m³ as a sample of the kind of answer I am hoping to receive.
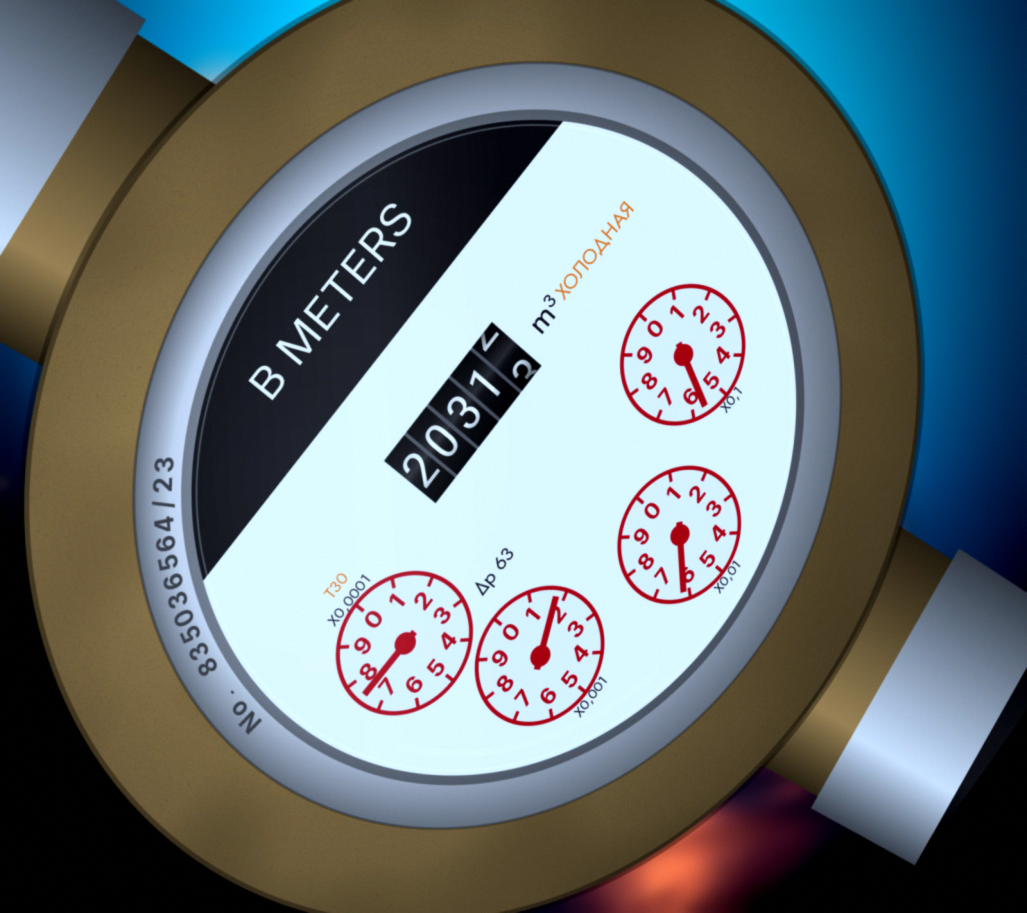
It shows value=20312.5617 unit=m³
